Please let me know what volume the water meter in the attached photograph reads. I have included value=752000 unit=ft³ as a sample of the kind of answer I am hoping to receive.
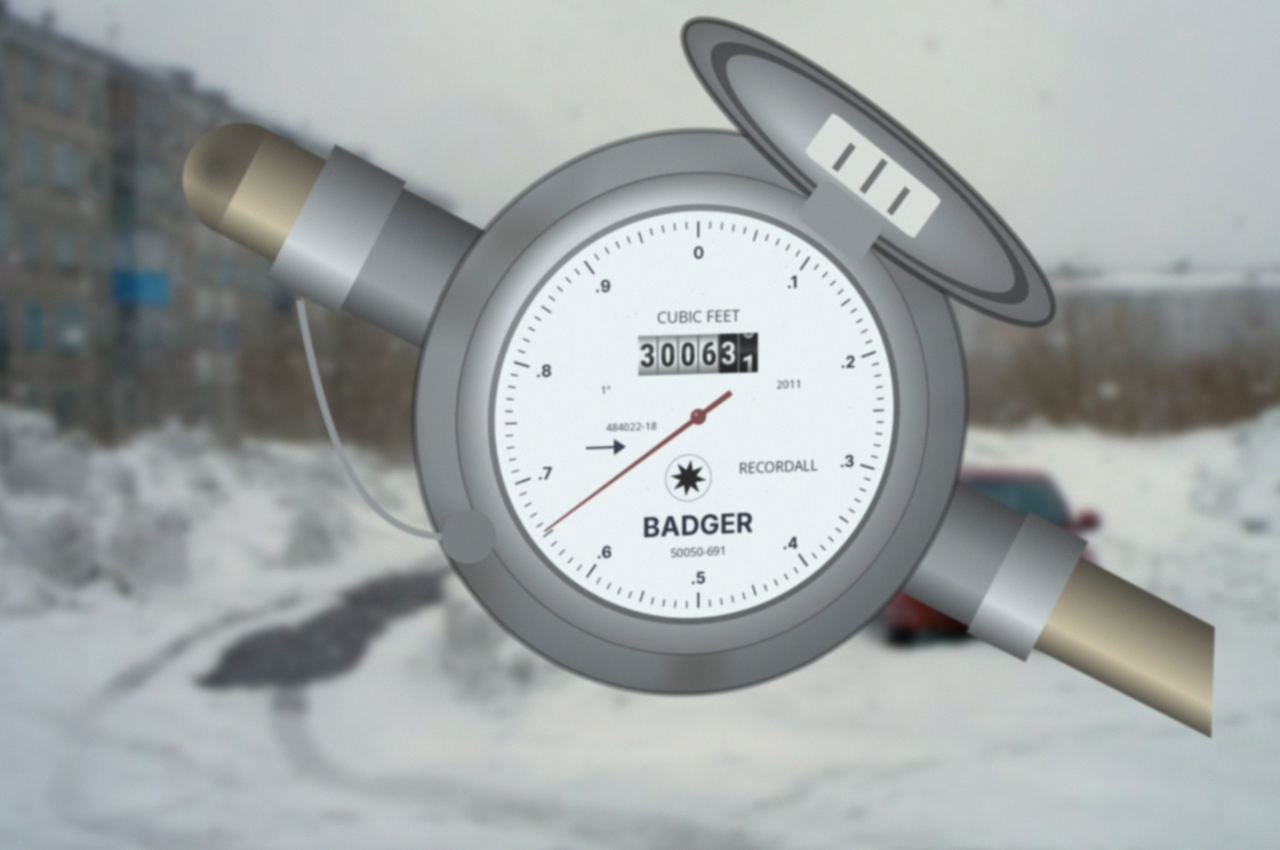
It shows value=300630.65 unit=ft³
